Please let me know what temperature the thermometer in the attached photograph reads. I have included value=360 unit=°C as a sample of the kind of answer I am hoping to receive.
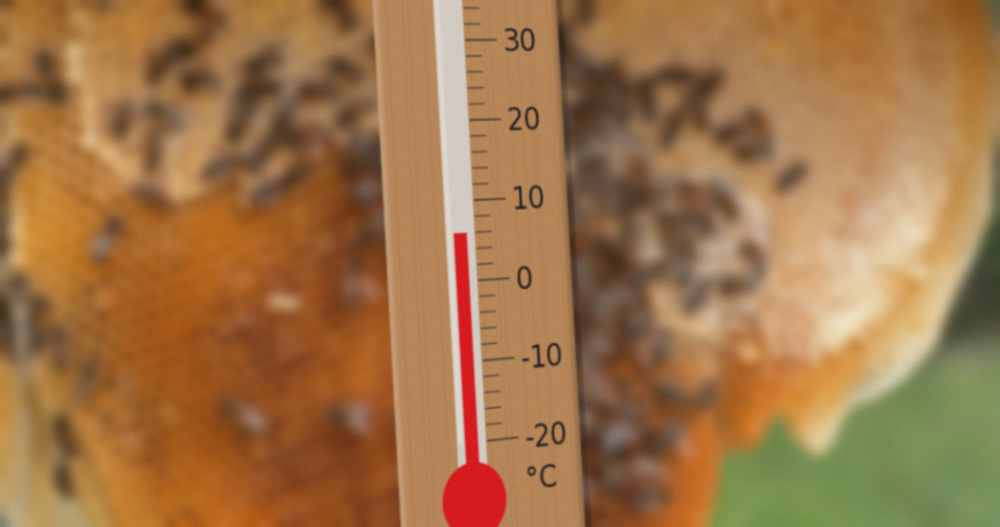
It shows value=6 unit=°C
